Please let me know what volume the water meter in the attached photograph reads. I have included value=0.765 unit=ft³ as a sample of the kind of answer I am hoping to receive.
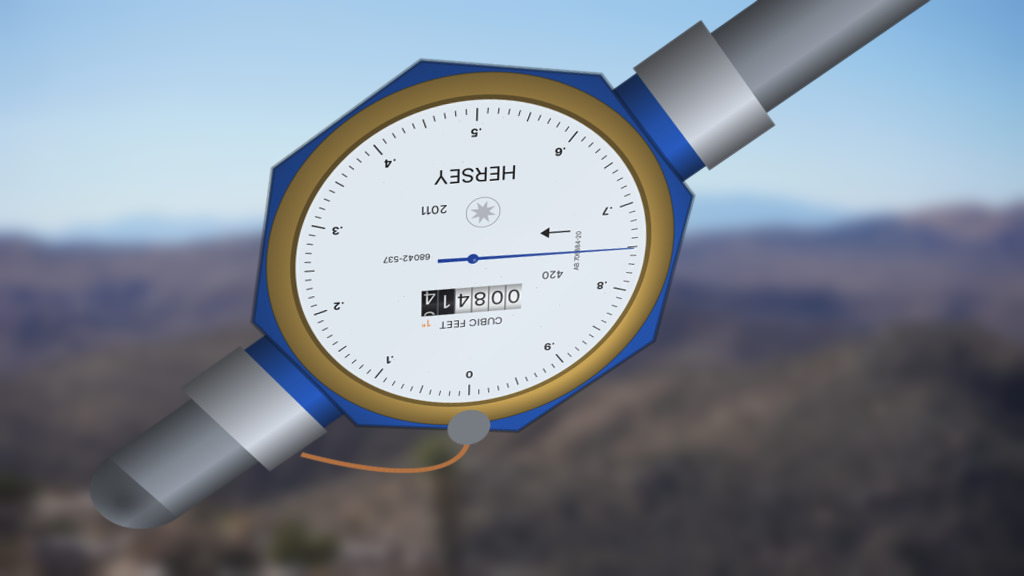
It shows value=8413.75 unit=ft³
